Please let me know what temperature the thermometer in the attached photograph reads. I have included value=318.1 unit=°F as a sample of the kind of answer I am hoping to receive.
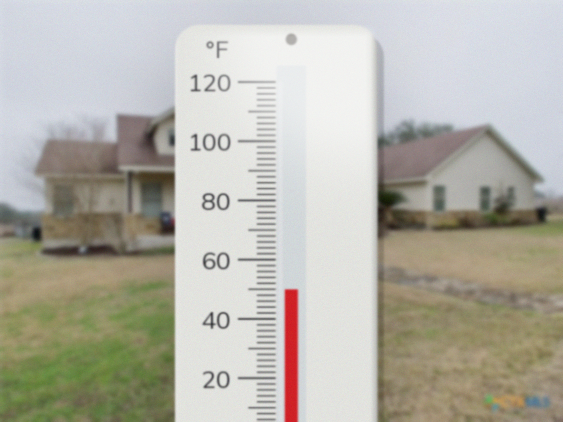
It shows value=50 unit=°F
